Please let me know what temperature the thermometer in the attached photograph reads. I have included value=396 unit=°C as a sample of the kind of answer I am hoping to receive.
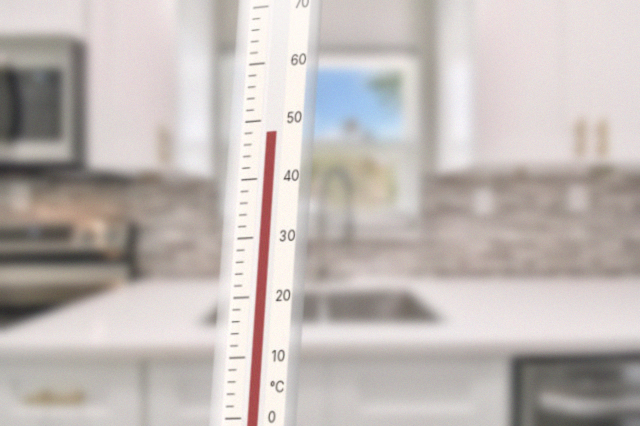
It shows value=48 unit=°C
